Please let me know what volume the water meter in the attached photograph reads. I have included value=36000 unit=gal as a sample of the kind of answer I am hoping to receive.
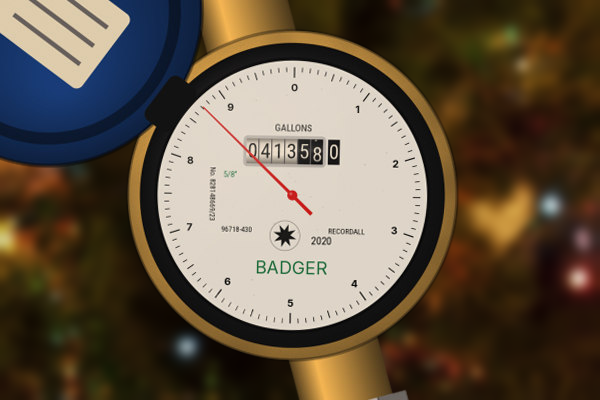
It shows value=413578.7 unit=gal
